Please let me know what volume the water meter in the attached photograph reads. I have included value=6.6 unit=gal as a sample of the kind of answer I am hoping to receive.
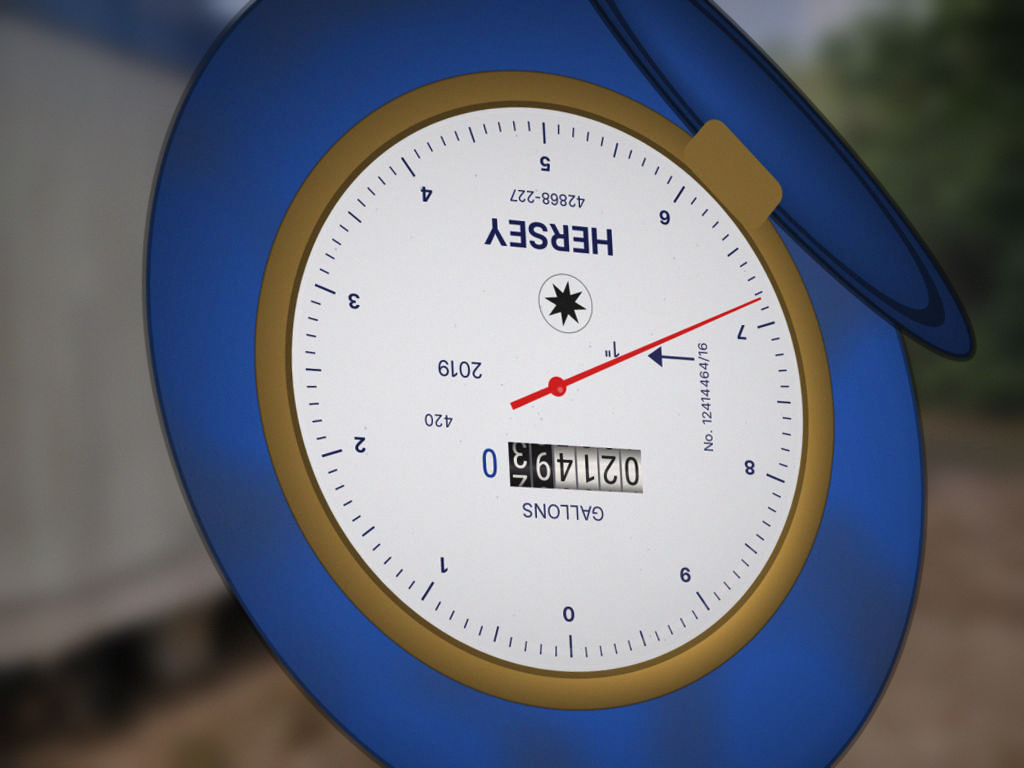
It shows value=214926.8 unit=gal
